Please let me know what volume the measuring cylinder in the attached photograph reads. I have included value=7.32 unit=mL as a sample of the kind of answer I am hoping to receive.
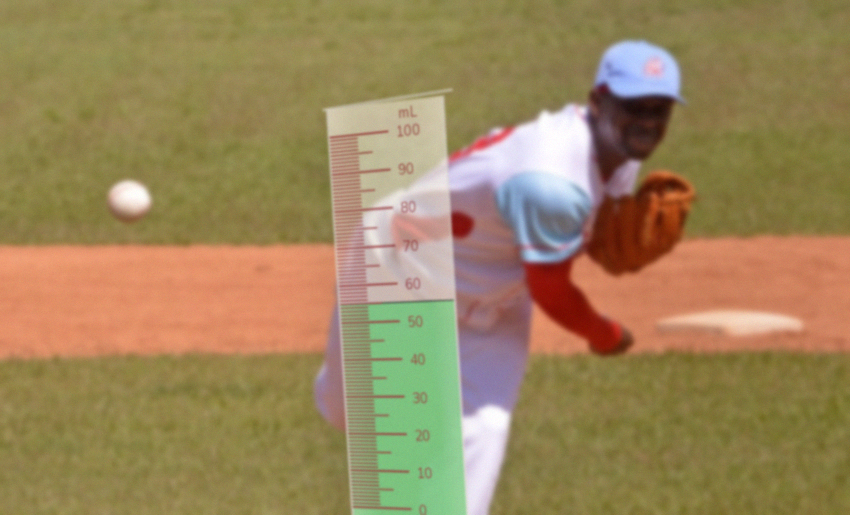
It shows value=55 unit=mL
